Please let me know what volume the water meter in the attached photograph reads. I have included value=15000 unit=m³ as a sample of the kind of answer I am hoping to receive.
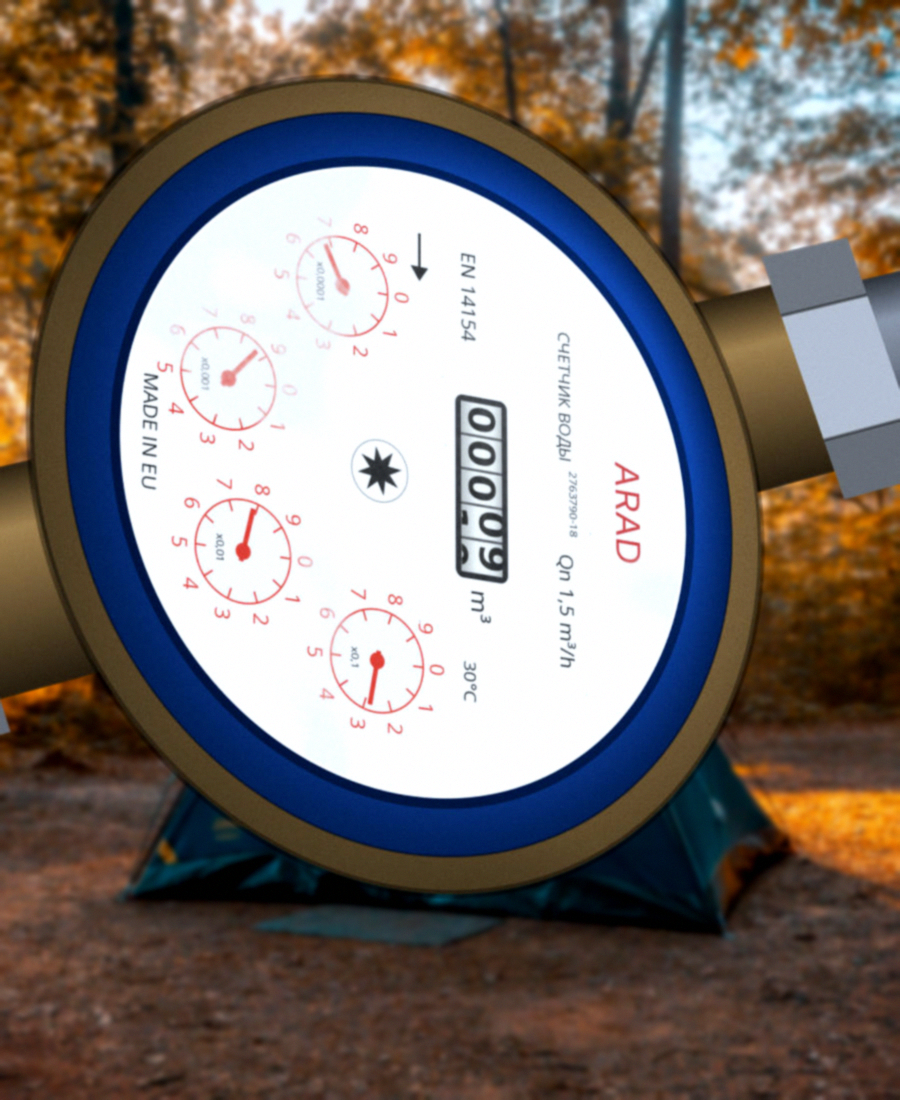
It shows value=9.2786 unit=m³
